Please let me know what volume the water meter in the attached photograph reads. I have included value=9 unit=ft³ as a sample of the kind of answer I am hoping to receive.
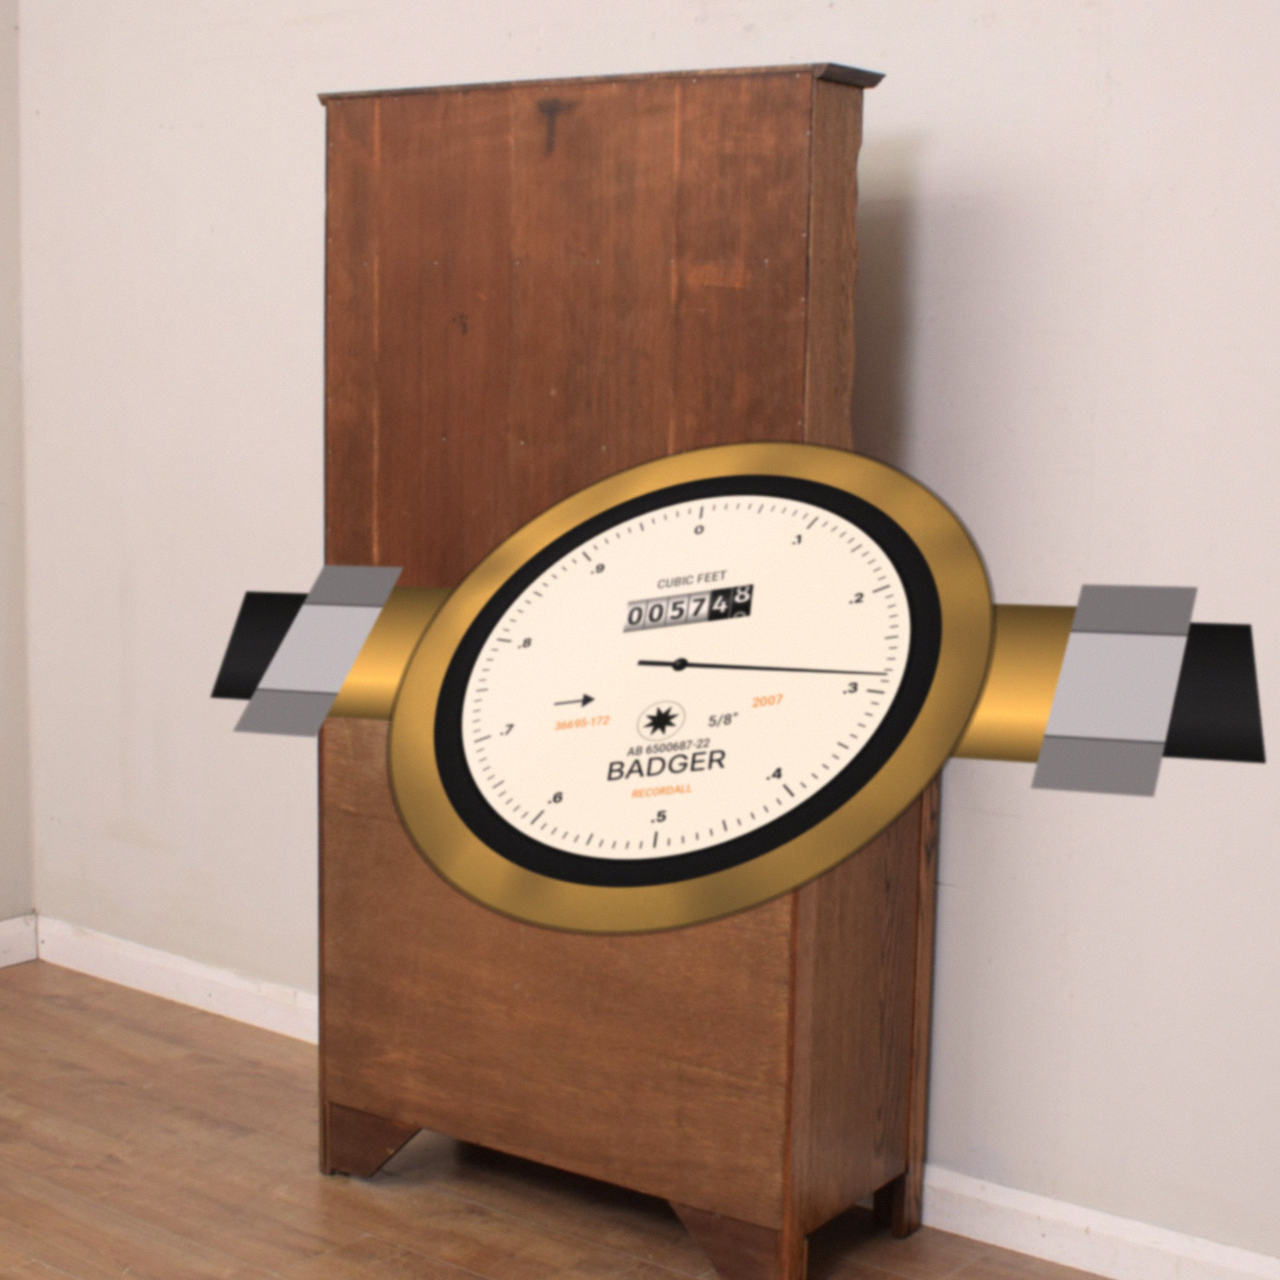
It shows value=5748.28 unit=ft³
